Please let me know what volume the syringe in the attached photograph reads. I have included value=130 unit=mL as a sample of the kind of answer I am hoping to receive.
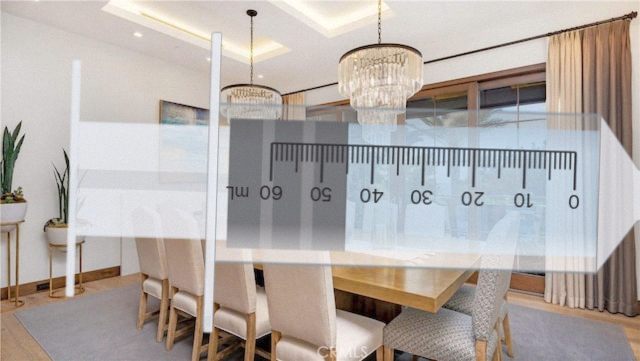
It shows value=45 unit=mL
